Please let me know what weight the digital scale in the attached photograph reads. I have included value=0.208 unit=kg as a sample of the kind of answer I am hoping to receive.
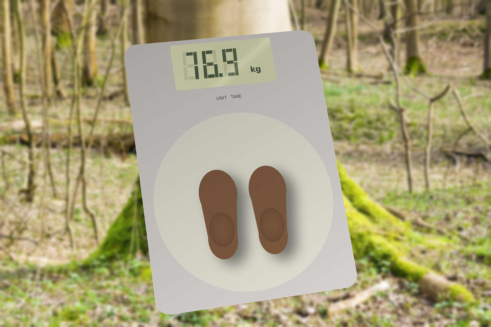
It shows value=76.9 unit=kg
